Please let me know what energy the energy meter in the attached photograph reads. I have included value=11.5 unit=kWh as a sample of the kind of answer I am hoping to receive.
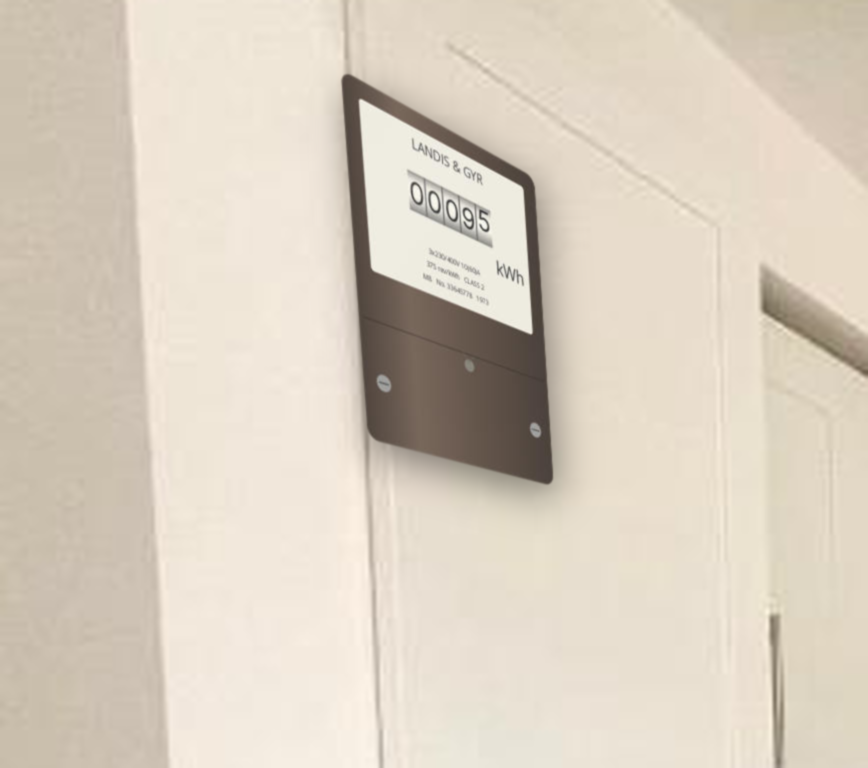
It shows value=95 unit=kWh
